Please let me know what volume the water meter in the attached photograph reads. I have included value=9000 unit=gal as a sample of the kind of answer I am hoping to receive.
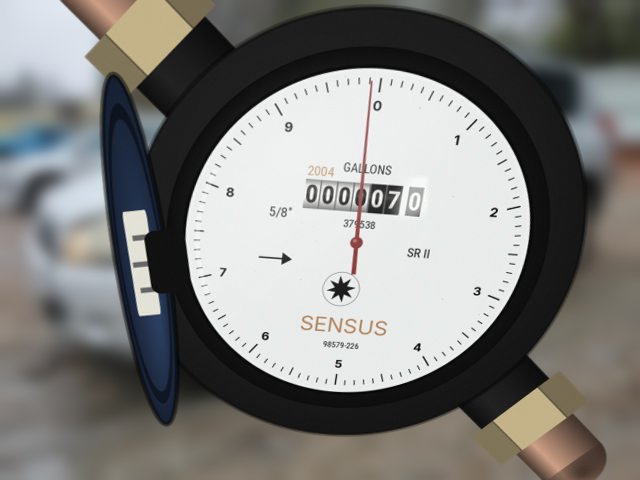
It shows value=69.9 unit=gal
